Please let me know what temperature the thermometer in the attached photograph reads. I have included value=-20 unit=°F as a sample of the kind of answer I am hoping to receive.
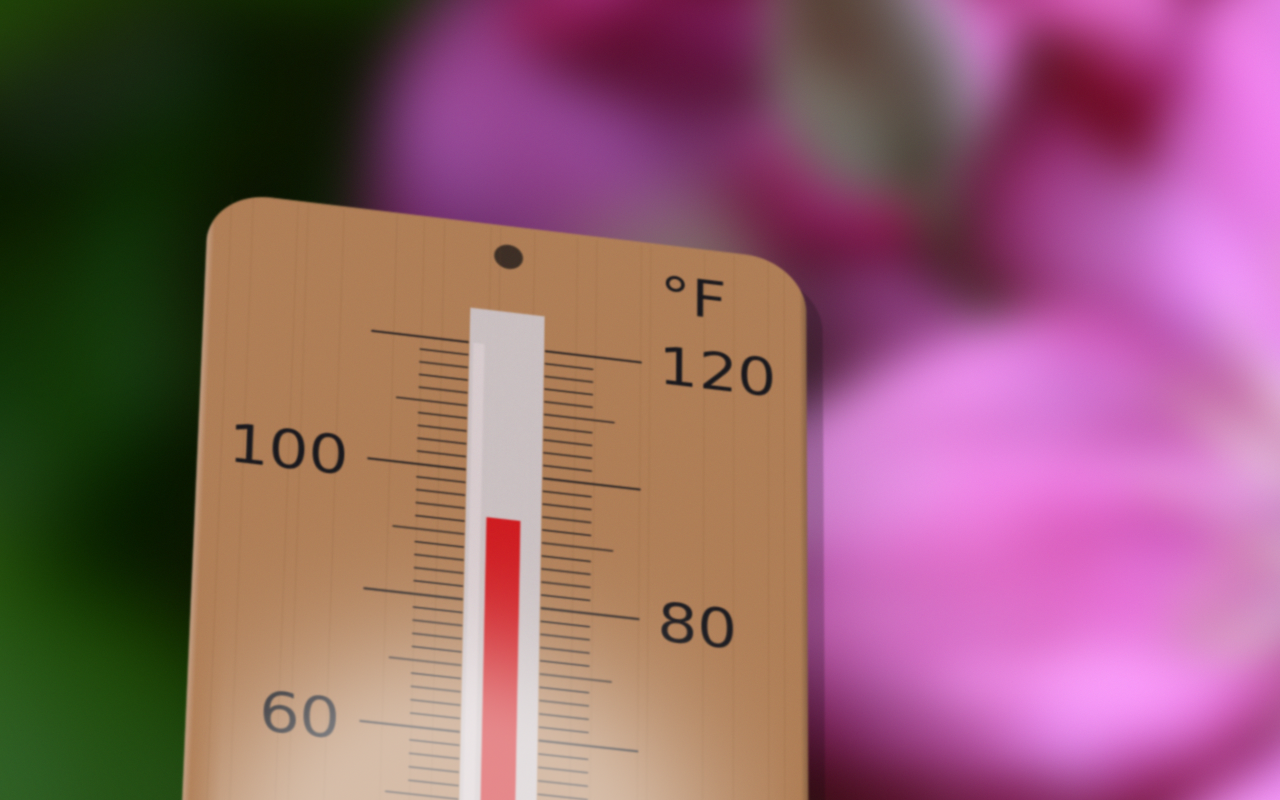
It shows value=93 unit=°F
